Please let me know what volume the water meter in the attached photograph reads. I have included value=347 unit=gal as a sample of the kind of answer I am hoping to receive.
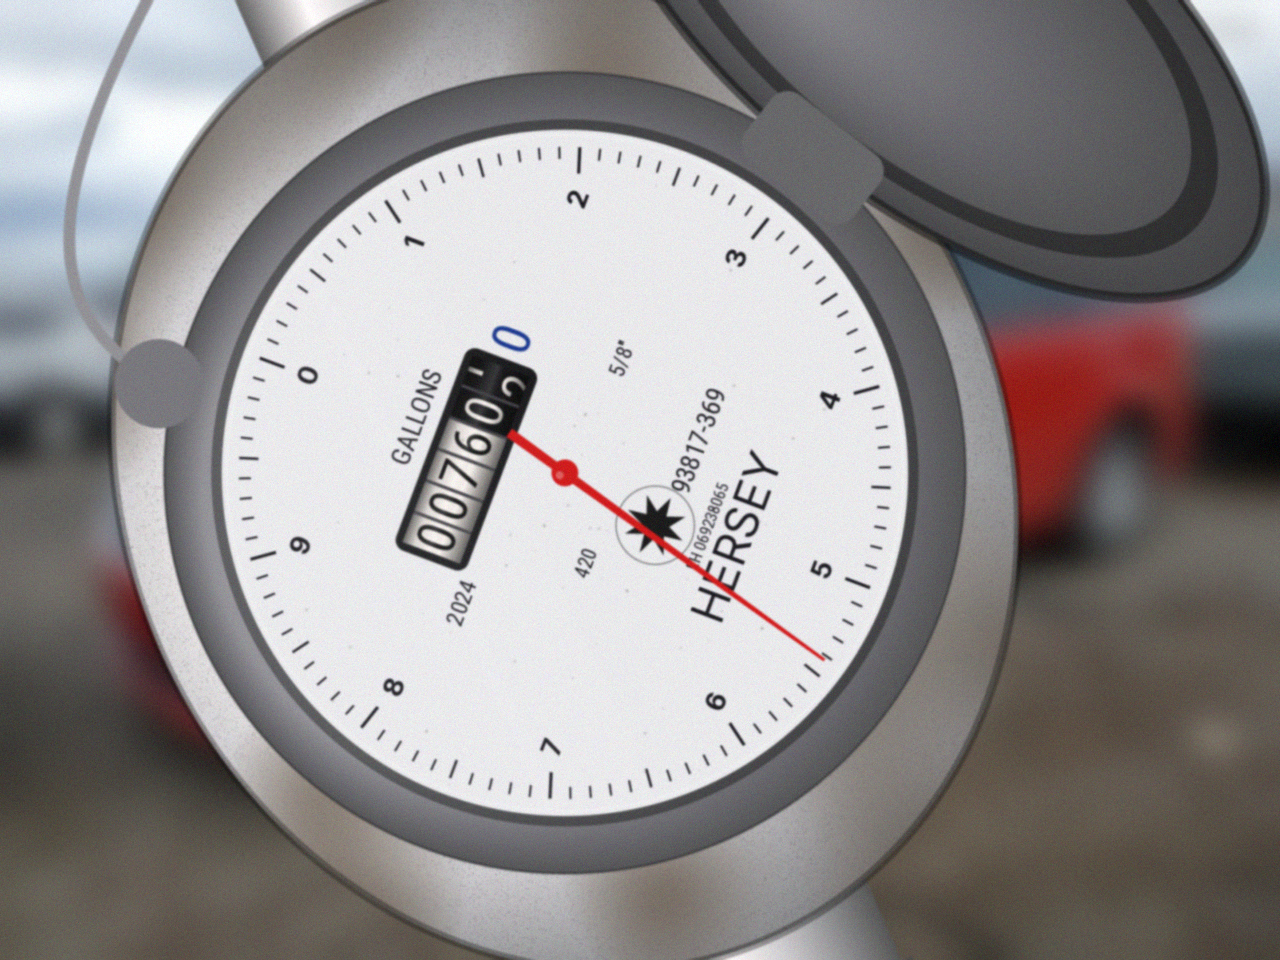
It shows value=76015.4 unit=gal
